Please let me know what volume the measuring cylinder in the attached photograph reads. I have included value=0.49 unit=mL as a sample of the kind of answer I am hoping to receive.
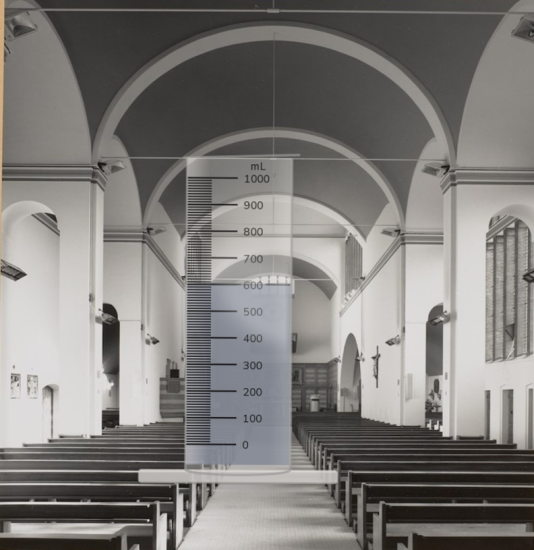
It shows value=600 unit=mL
